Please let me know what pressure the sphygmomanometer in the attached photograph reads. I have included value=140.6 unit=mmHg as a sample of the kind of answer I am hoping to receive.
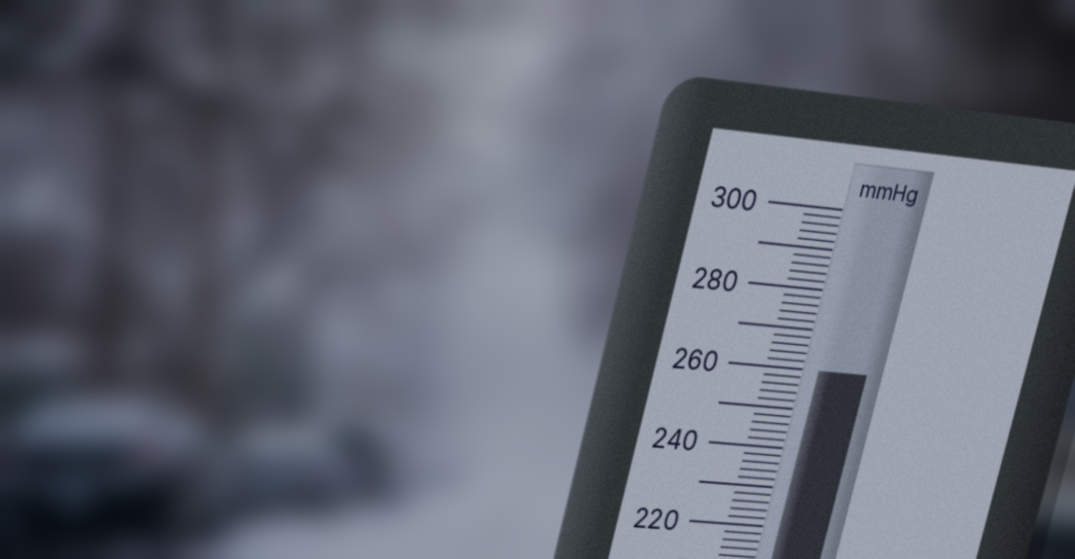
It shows value=260 unit=mmHg
